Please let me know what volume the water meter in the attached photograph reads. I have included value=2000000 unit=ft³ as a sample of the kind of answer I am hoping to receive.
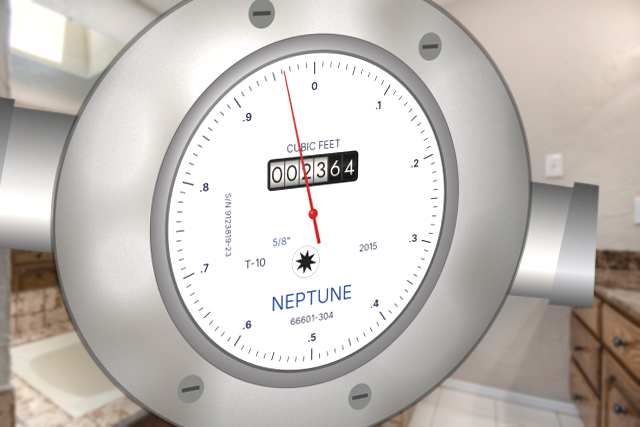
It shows value=2363.96 unit=ft³
